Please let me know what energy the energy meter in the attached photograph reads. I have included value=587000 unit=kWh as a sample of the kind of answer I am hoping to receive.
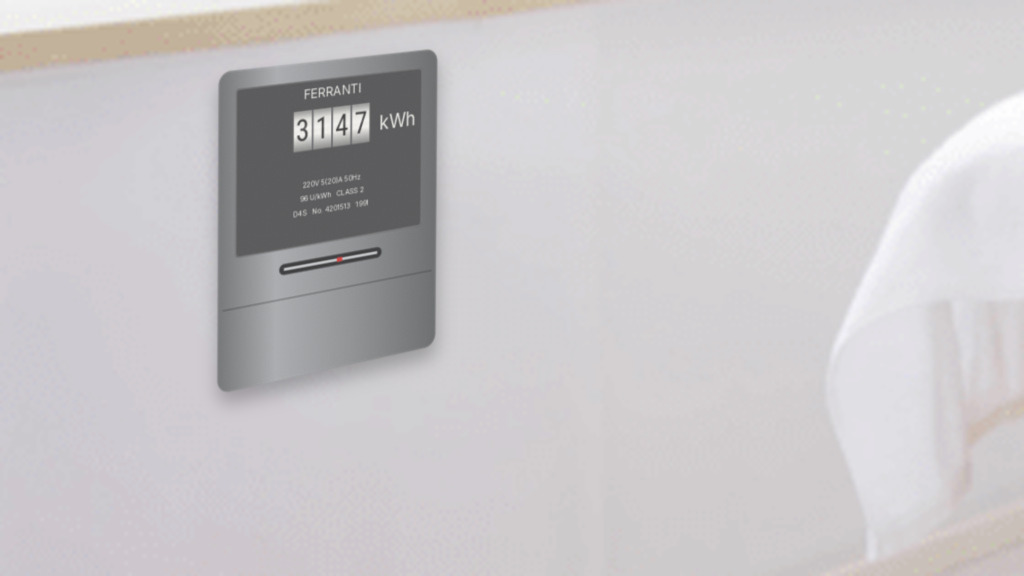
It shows value=3147 unit=kWh
